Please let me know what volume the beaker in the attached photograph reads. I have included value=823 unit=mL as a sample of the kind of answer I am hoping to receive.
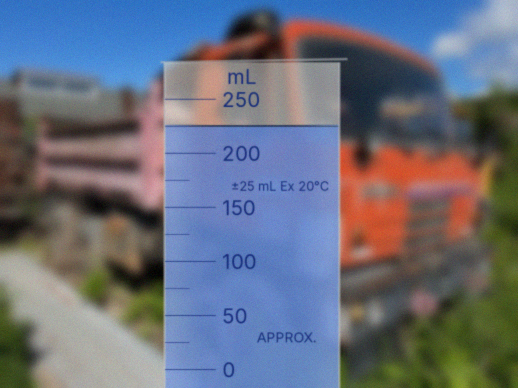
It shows value=225 unit=mL
